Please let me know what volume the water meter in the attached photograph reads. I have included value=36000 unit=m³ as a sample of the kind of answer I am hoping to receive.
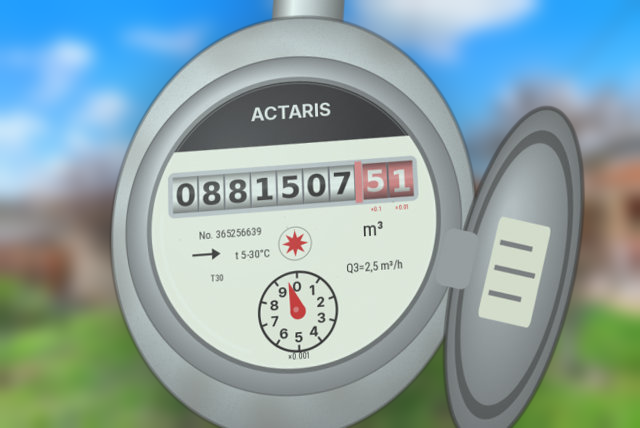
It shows value=881507.509 unit=m³
